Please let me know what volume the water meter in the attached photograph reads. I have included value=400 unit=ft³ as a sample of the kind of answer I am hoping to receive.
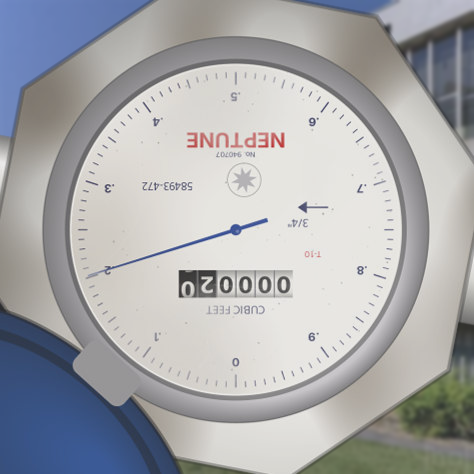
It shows value=20.20 unit=ft³
